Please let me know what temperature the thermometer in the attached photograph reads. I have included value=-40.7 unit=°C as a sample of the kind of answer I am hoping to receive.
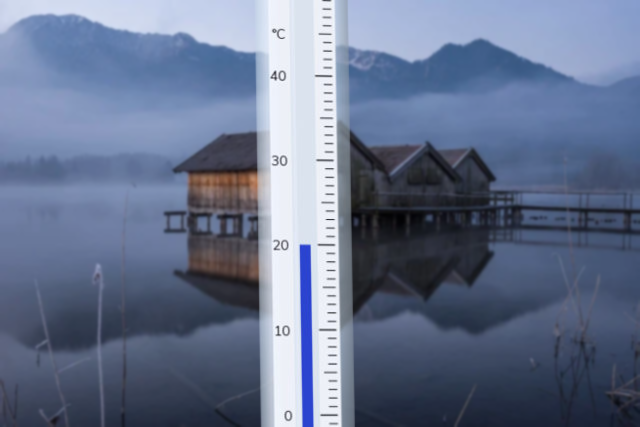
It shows value=20 unit=°C
